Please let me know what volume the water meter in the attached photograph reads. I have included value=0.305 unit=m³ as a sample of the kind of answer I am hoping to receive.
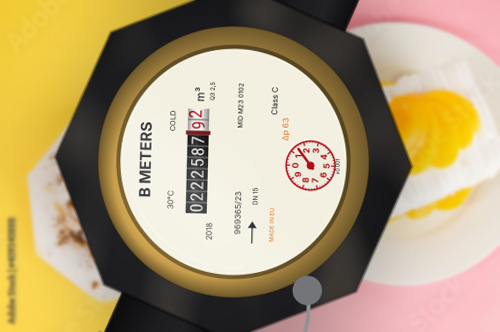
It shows value=222587.921 unit=m³
